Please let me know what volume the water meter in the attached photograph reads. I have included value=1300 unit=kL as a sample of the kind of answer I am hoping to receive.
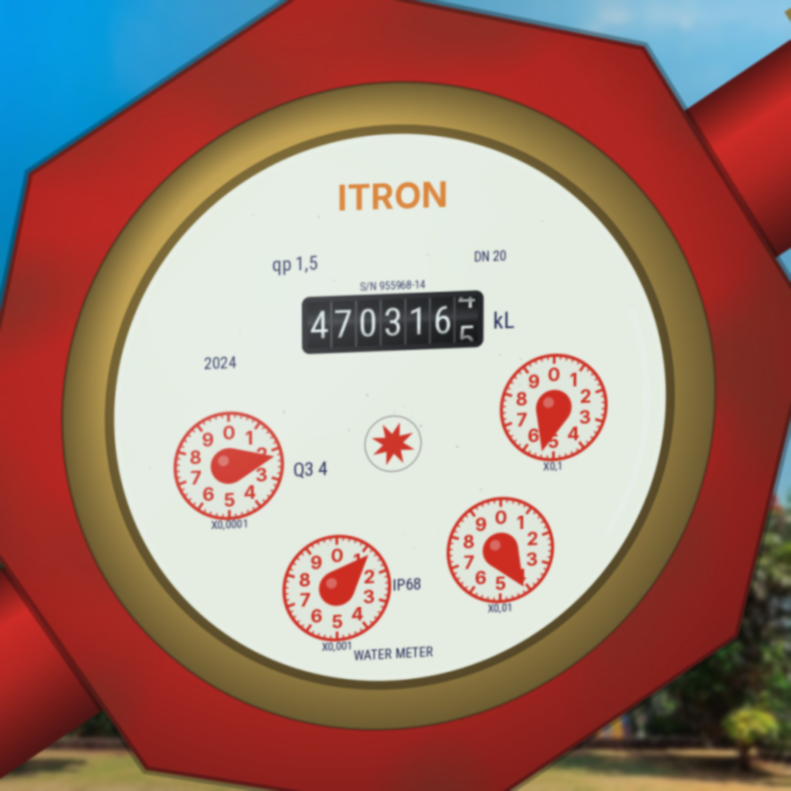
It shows value=4703164.5412 unit=kL
